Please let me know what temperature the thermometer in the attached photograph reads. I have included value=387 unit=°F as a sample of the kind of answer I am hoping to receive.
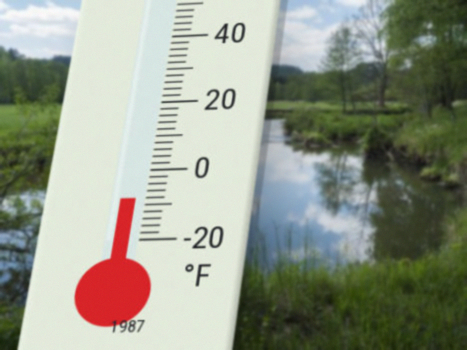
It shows value=-8 unit=°F
